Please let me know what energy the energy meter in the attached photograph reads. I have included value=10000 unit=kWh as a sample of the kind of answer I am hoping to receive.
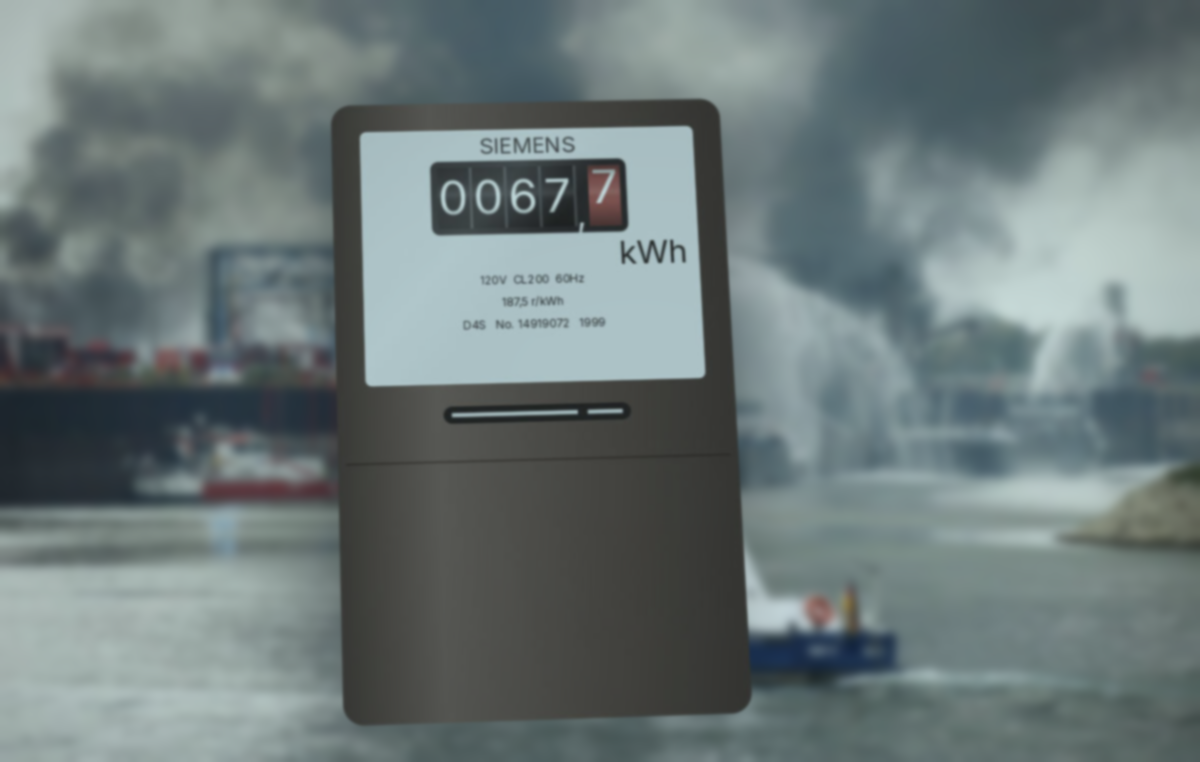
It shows value=67.7 unit=kWh
